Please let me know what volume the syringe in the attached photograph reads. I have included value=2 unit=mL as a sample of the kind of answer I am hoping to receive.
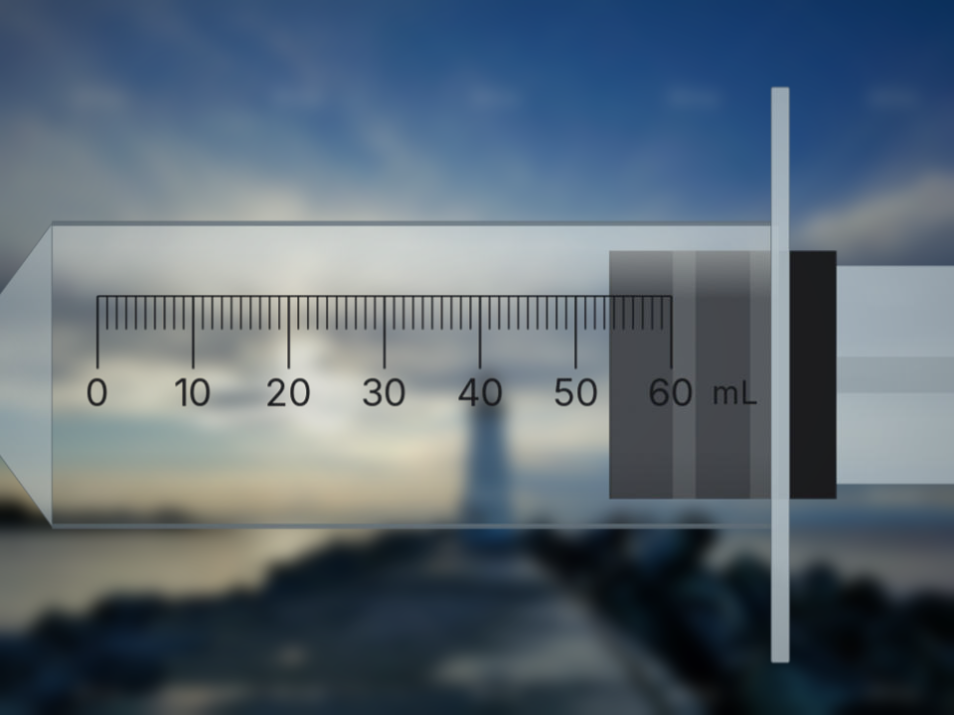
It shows value=53.5 unit=mL
